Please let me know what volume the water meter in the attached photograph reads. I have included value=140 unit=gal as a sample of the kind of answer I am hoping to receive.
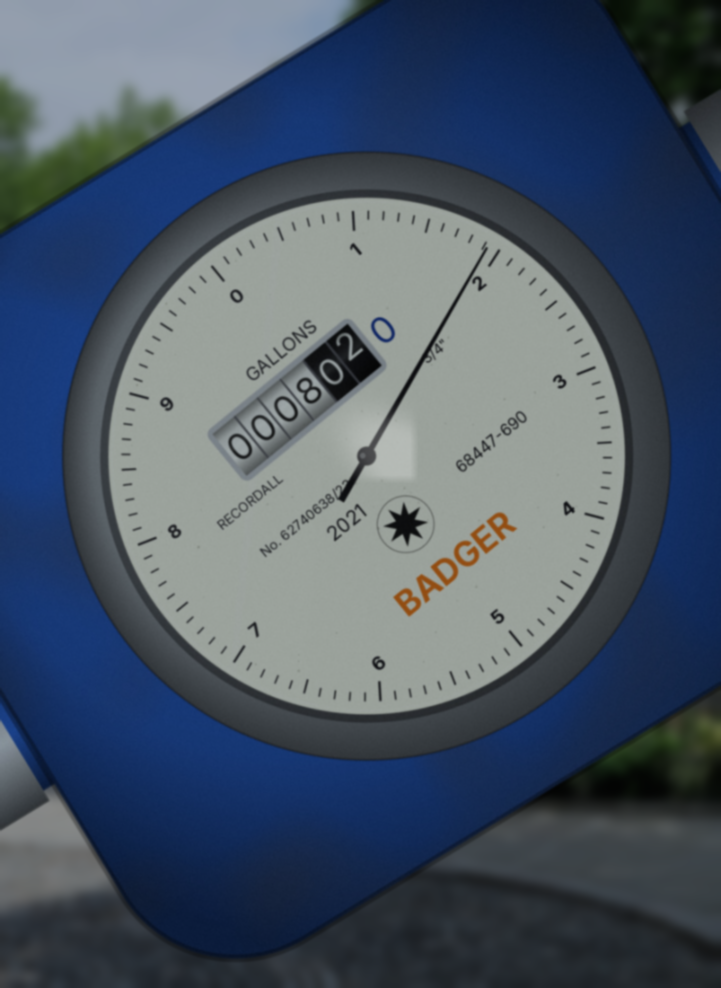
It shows value=8021.9 unit=gal
